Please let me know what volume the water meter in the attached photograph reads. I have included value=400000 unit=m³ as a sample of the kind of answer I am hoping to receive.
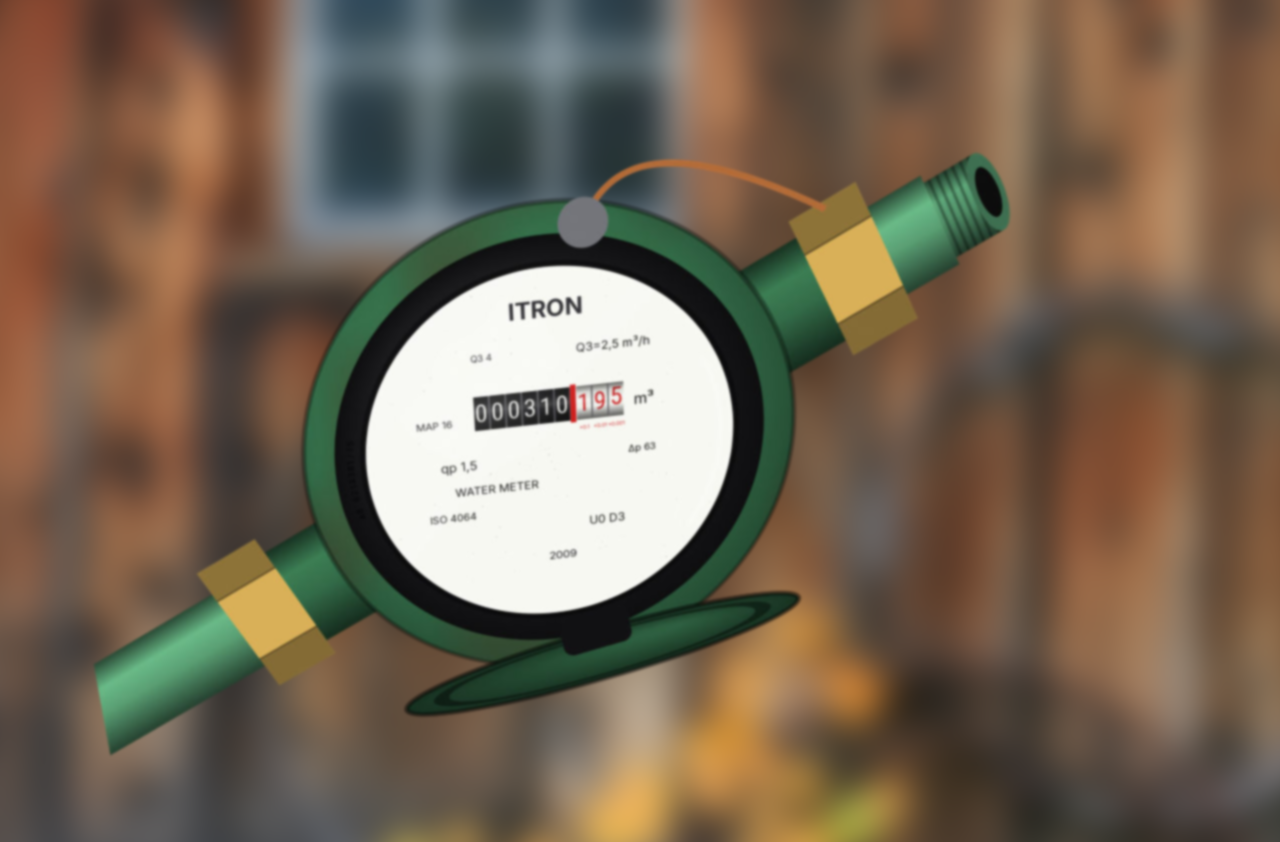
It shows value=310.195 unit=m³
